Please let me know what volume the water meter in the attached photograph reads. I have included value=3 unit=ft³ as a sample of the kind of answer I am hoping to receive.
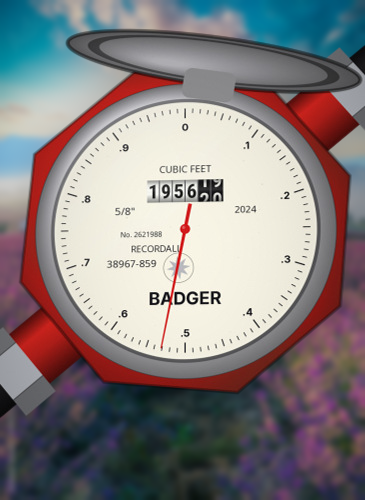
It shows value=195619.53 unit=ft³
